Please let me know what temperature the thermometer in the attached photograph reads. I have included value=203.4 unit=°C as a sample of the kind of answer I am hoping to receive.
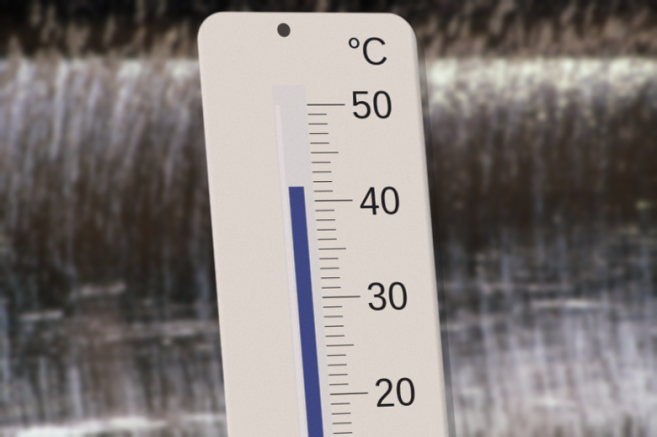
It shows value=41.5 unit=°C
